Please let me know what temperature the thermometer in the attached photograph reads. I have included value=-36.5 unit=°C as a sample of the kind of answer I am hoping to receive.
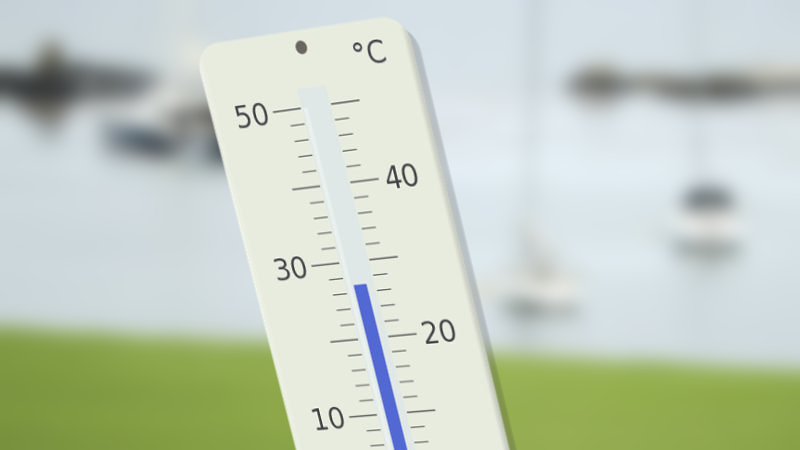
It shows value=27 unit=°C
